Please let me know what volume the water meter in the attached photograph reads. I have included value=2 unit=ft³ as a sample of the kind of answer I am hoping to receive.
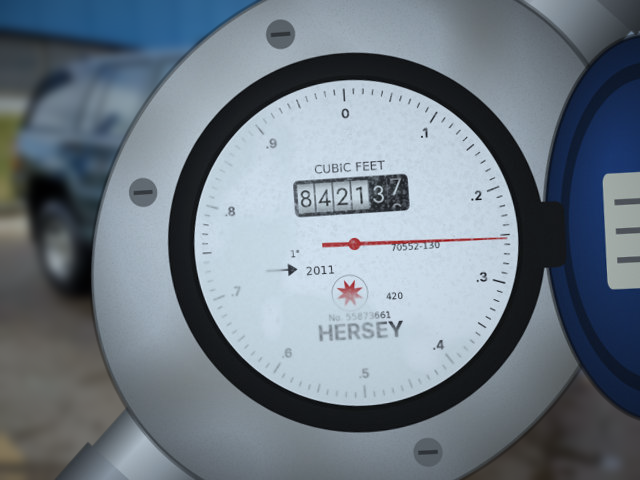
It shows value=842137.25 unit=ft³
